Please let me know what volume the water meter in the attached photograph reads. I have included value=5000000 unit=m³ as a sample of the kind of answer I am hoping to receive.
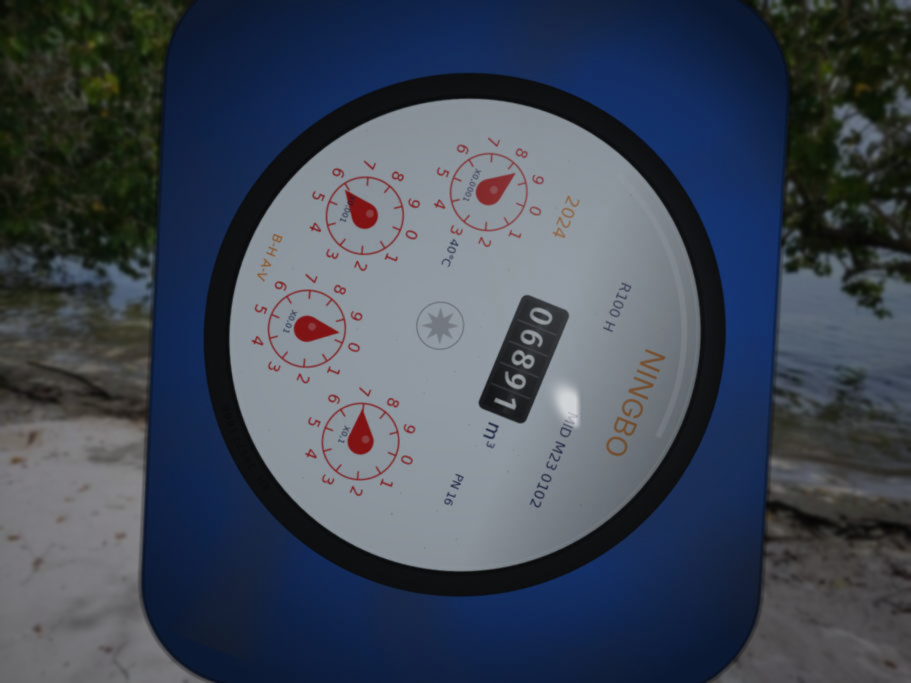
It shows value=6891.6958 unit=m³
